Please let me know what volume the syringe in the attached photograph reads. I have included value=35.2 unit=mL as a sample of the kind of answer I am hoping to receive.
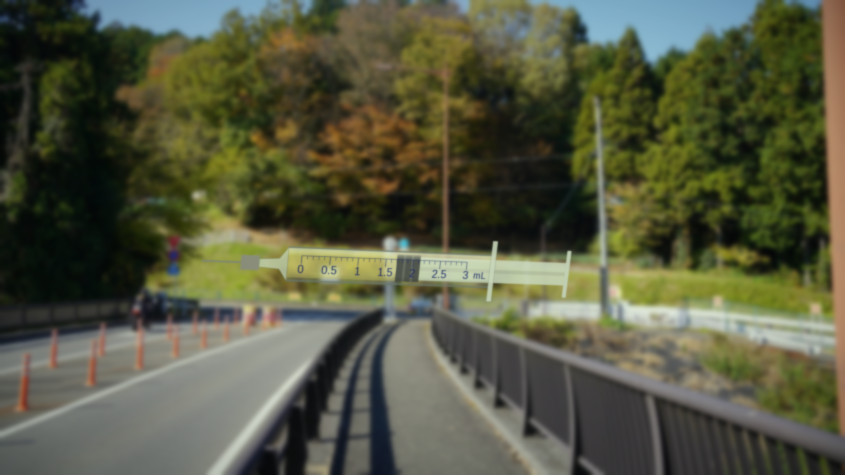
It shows value=1.7 unit=mL
